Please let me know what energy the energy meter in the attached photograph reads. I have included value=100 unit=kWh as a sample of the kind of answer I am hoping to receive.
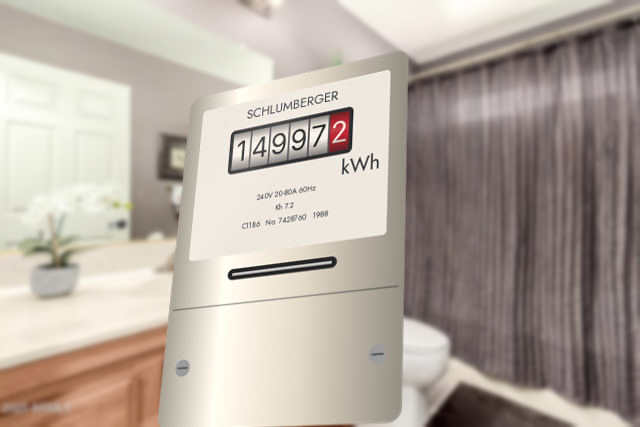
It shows value=14997.2 unit=kWh
